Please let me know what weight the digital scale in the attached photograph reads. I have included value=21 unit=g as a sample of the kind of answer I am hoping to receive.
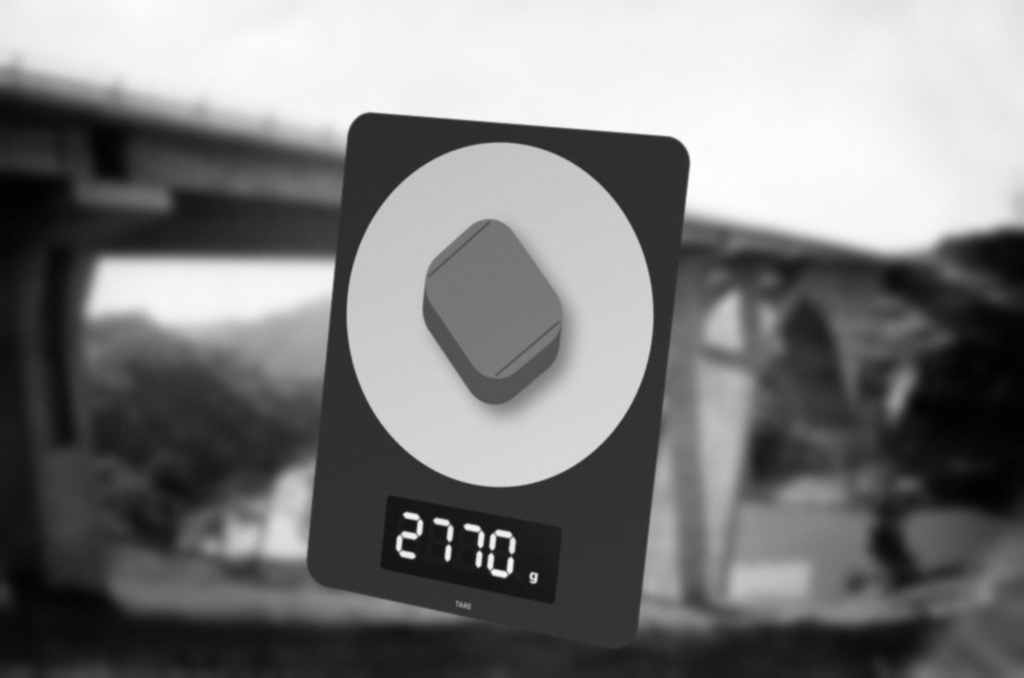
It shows value=2770 unit=g
